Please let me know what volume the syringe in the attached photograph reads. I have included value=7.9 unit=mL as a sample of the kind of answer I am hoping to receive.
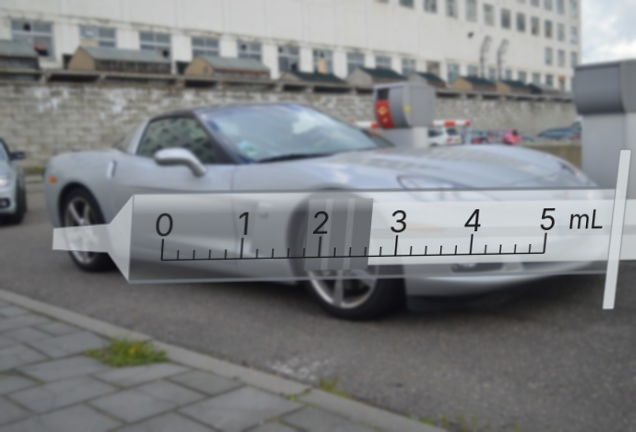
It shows value=1.8 unit=mL
